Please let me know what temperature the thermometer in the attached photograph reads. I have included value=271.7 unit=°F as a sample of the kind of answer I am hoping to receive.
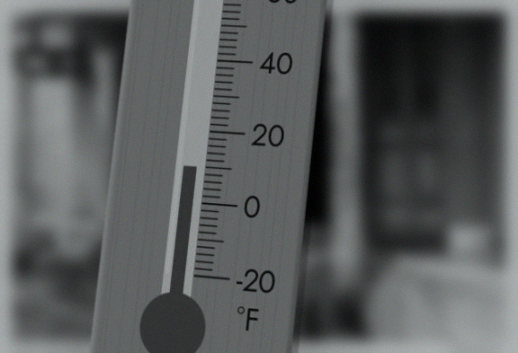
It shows value=10 unit=°F
